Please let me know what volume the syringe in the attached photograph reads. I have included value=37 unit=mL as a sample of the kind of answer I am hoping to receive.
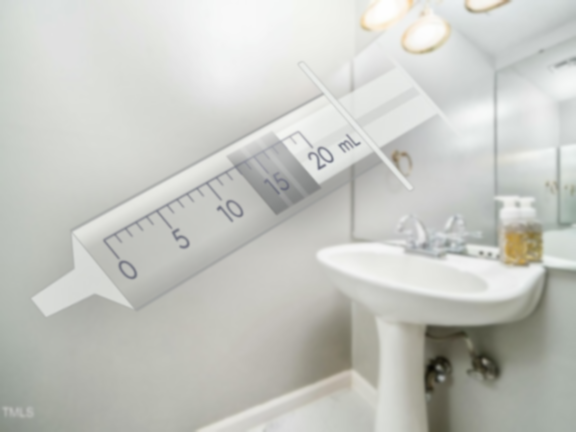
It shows value=13 unit=mL
